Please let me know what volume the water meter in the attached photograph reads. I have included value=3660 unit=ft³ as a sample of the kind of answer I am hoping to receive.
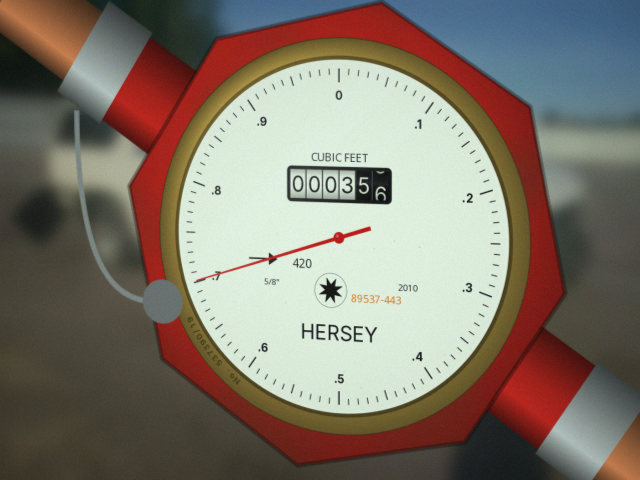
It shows value=355.70 unit=ft³
